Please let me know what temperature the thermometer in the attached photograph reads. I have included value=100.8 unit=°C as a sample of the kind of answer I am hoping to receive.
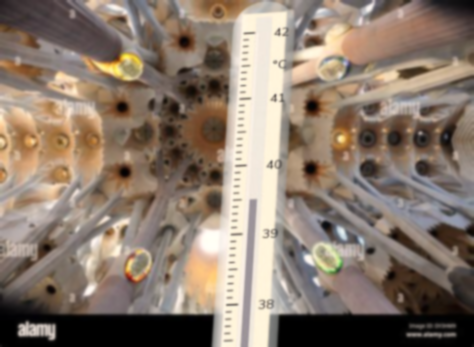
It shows value=39.5 unit=°C
